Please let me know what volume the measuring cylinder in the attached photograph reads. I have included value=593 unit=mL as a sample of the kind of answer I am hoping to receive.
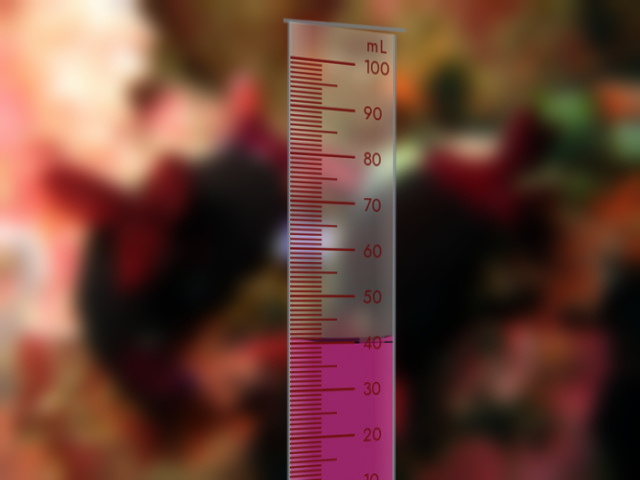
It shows value=40 unit=mL
